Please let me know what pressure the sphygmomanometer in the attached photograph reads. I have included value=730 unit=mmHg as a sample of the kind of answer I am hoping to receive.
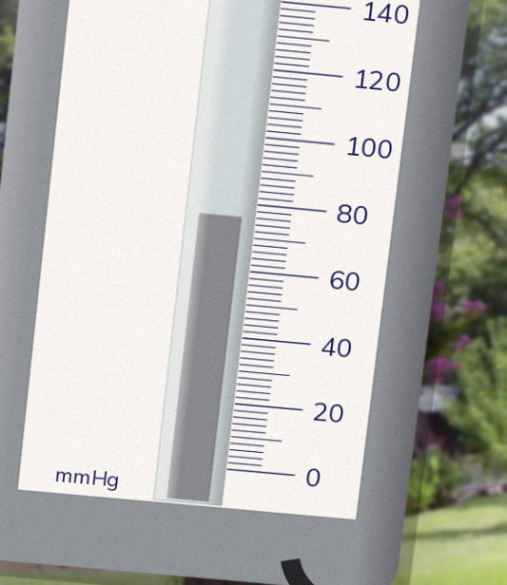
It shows value=76 unit=mmHg
